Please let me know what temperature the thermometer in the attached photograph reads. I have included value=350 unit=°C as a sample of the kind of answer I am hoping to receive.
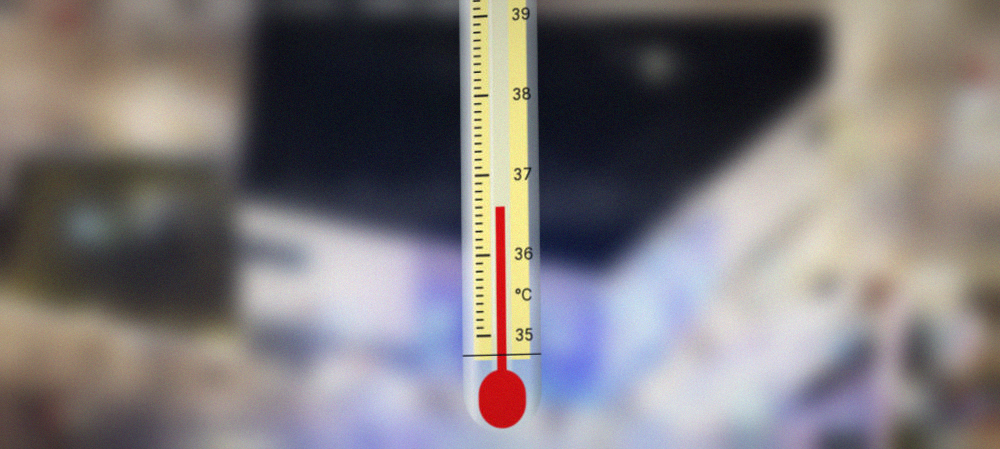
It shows value=36.6 unit=°C
